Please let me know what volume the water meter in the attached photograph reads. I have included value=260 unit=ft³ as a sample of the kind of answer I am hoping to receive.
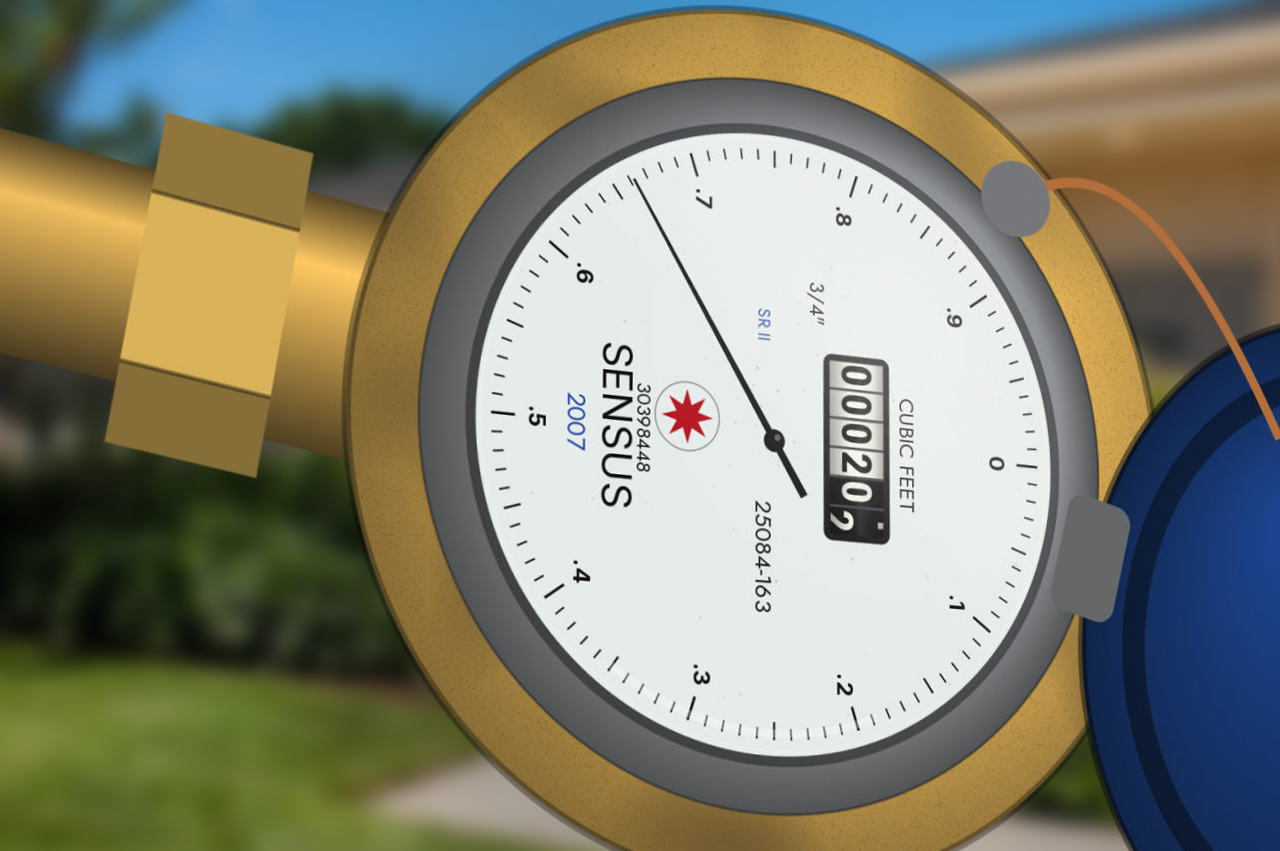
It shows value=201.66 unit=ft³
